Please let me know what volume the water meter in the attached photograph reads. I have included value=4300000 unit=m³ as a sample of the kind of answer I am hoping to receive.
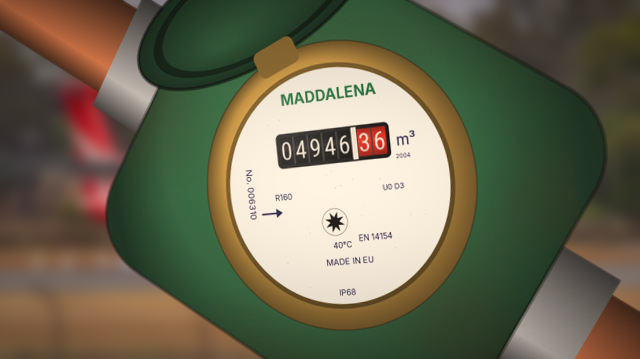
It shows value=4946.36 unit=m³
